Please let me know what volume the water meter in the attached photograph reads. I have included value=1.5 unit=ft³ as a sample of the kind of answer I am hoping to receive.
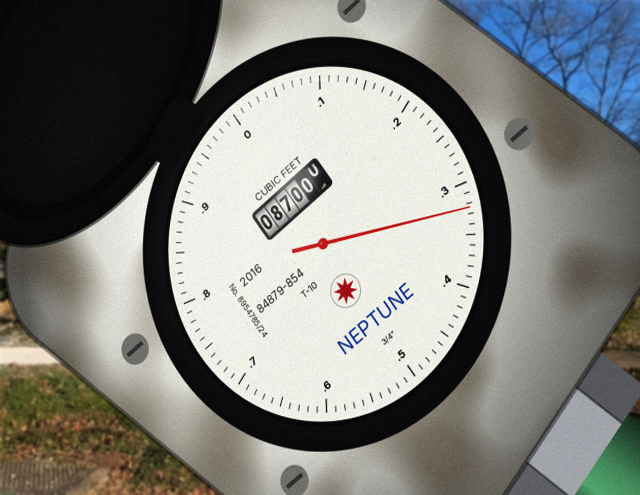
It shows value=87000.32 unit=ft³
